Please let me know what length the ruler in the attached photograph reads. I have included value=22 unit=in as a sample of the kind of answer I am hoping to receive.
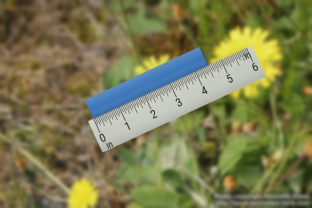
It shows value=4.5 unit=in
